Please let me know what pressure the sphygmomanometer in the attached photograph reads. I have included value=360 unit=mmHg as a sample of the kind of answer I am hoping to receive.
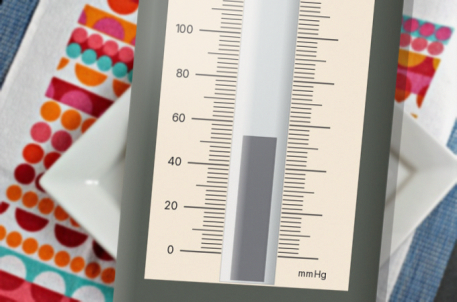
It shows value=54 unit=mmHg
